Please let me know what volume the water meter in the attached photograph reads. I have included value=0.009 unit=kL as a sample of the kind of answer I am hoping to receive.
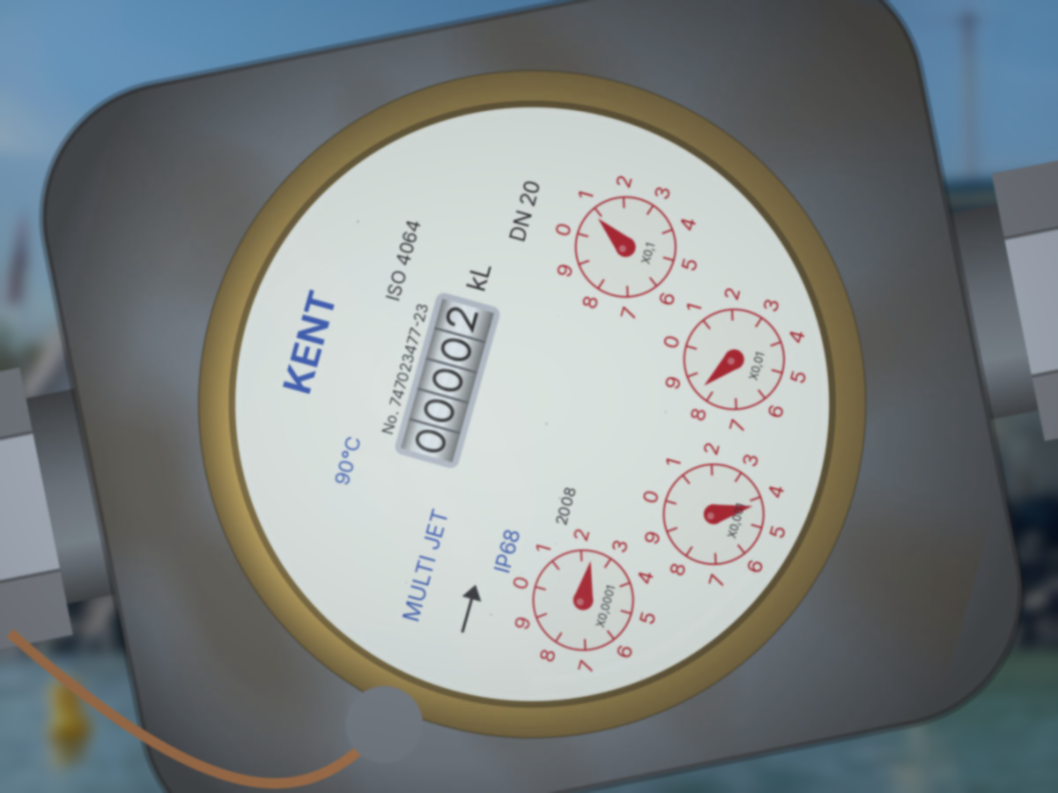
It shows value=2.0842 unit=kL
